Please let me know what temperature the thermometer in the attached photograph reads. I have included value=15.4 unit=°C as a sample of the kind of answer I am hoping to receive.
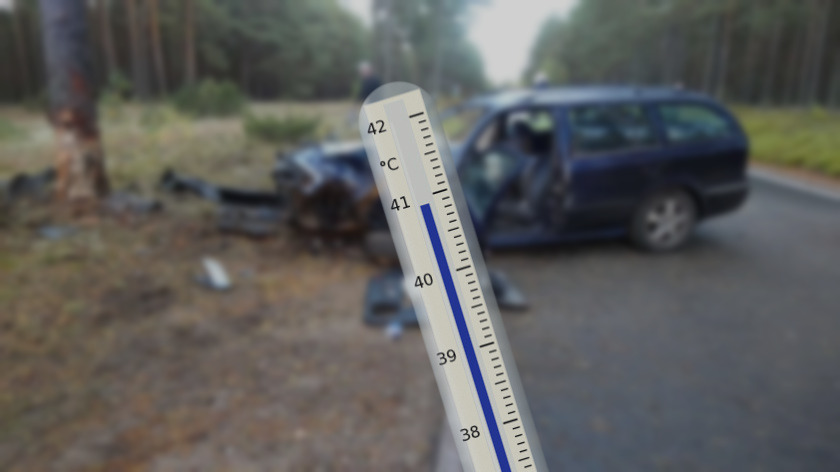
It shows value=40.9 unit=°C
